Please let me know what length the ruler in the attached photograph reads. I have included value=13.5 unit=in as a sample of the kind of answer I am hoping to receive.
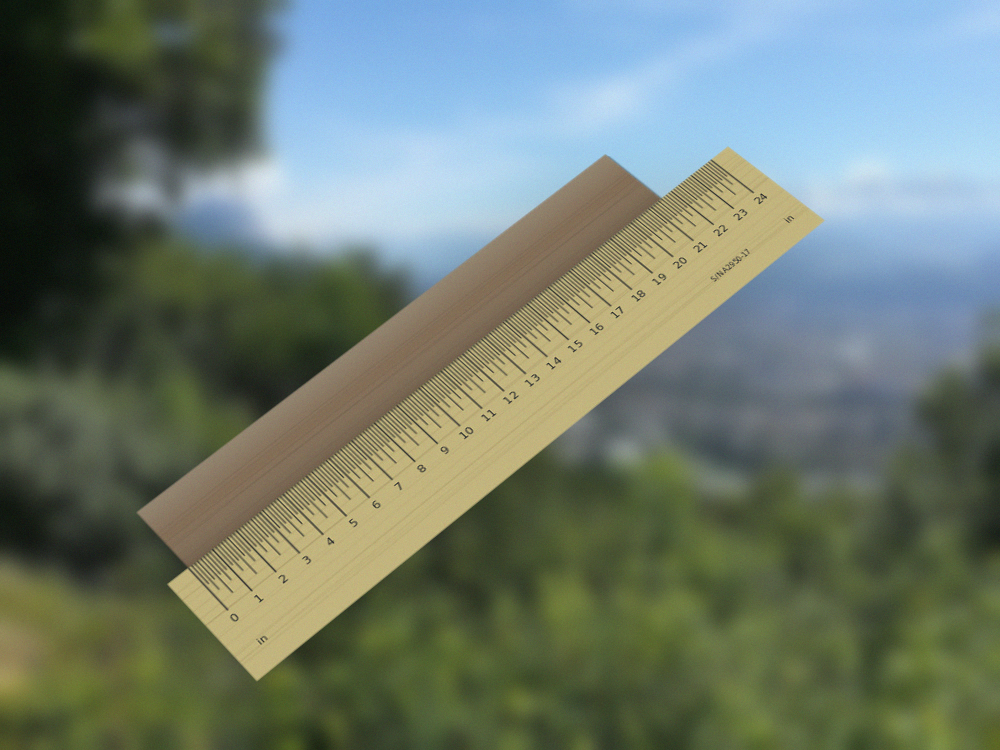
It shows value=21.5 unit=in
